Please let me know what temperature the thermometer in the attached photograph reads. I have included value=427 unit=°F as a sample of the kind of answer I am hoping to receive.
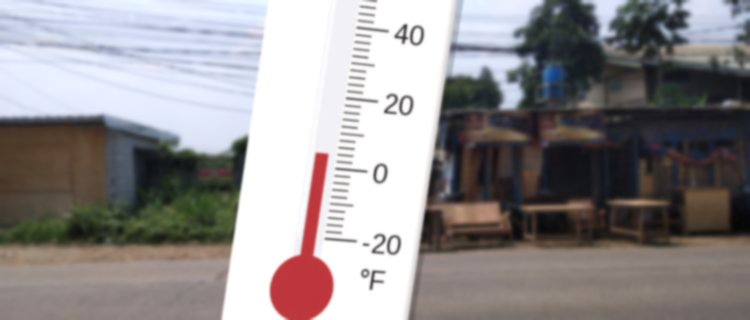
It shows value=4 unit=°F
